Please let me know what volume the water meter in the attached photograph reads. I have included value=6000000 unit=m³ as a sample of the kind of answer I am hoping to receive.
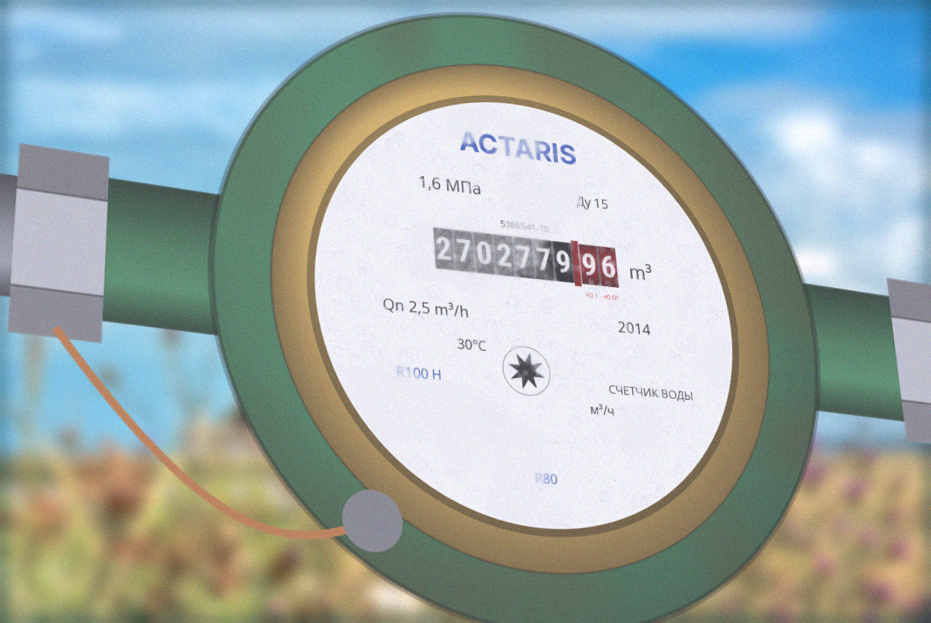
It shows value=2702779.96 unit=m³
